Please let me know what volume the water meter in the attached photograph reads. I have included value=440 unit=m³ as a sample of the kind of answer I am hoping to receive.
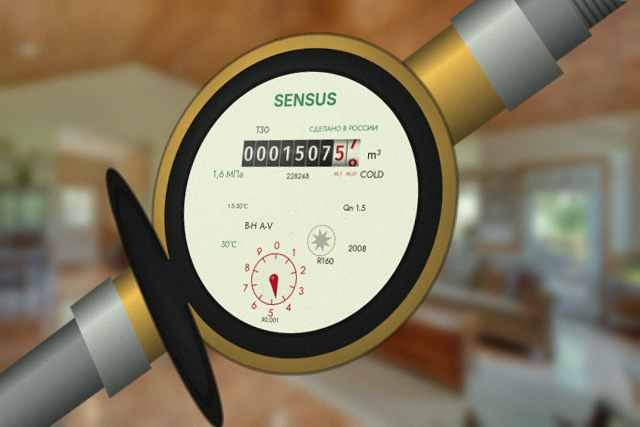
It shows value=1507.574 unit=m³
